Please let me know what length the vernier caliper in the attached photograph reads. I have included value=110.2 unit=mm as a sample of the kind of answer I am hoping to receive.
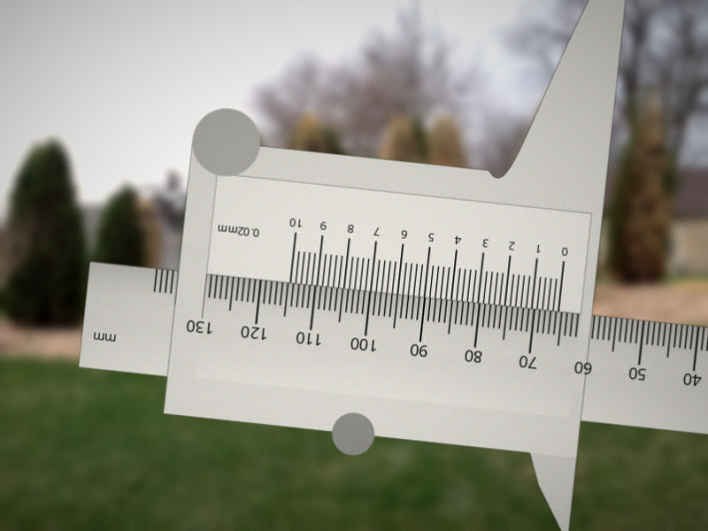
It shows value=65.6 unit=mm
